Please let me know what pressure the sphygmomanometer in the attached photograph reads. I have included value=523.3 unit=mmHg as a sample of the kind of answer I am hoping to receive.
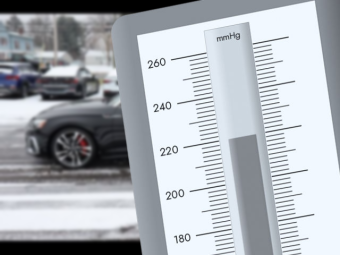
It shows value=220 unit=mmHg
